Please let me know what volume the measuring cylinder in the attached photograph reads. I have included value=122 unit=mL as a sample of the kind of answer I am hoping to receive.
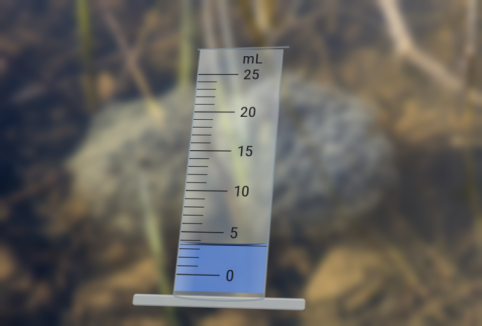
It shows value=3.5 unit=mL
